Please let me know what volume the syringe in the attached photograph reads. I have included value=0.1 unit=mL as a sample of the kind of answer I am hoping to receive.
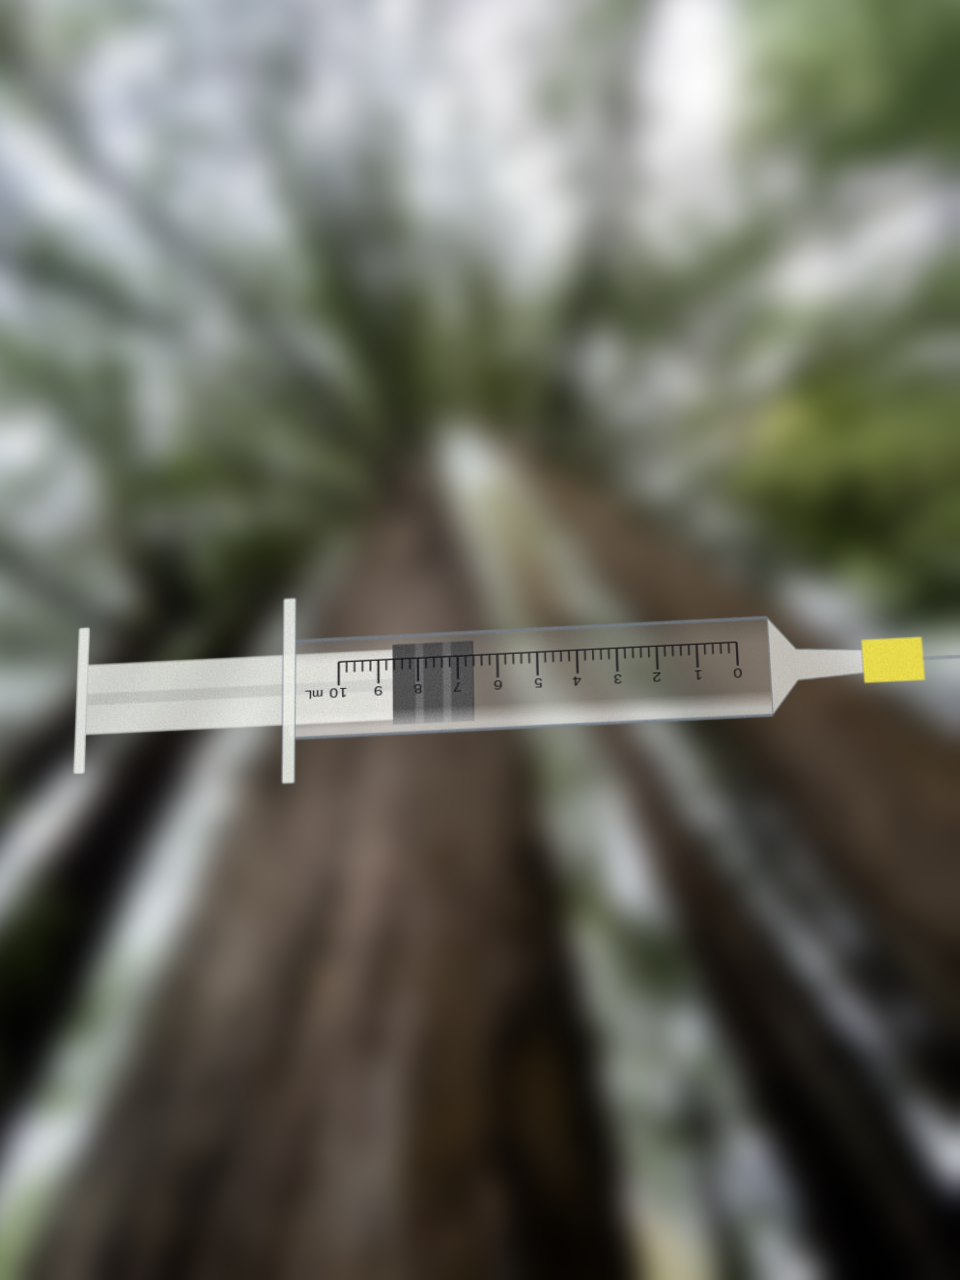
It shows value=6.6 unit=mL
